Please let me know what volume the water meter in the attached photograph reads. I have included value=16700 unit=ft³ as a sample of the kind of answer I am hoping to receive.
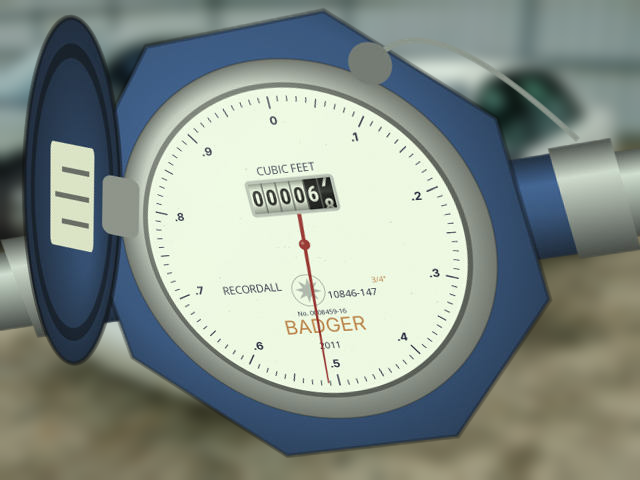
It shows value=67.51 unit=ft³
